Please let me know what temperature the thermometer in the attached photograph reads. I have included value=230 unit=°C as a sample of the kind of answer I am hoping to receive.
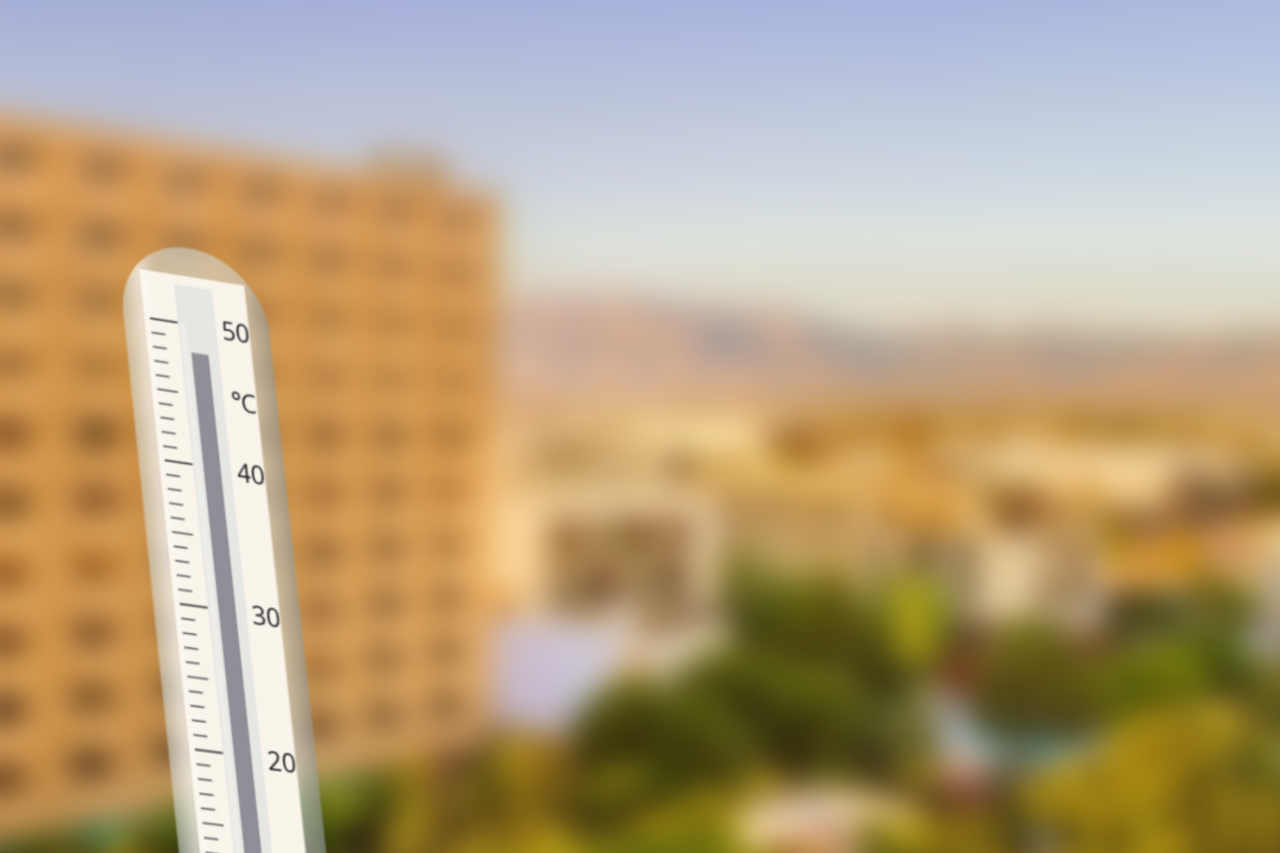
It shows value=48 unit=°C
